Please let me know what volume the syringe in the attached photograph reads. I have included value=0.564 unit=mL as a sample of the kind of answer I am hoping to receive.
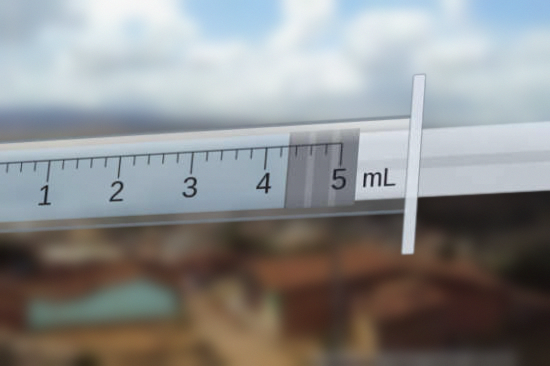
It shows value=4.3 unit=mL
